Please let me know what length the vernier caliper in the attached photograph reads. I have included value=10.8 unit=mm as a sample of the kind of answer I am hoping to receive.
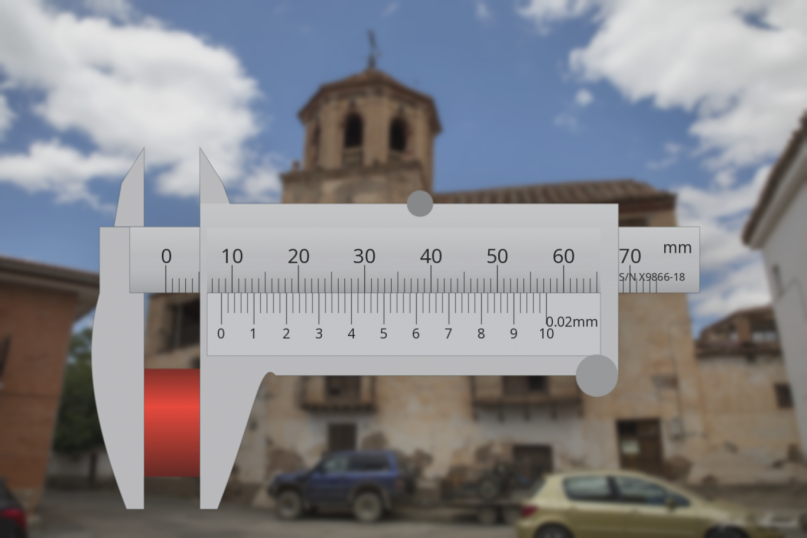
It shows value=8.4 unit=mm
